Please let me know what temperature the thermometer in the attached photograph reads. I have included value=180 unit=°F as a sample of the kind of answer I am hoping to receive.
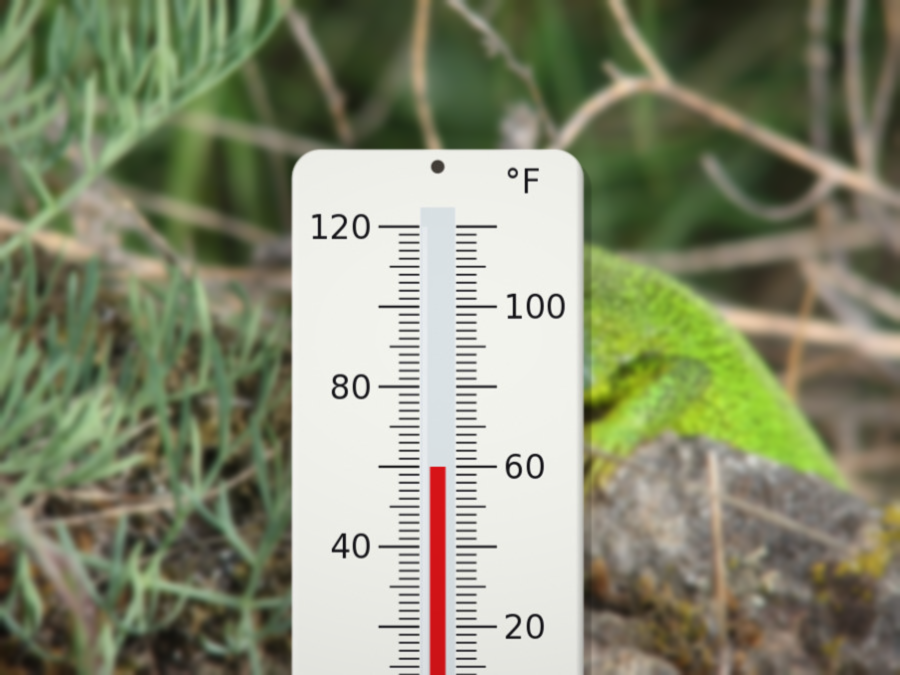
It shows value=60 unit=°F
